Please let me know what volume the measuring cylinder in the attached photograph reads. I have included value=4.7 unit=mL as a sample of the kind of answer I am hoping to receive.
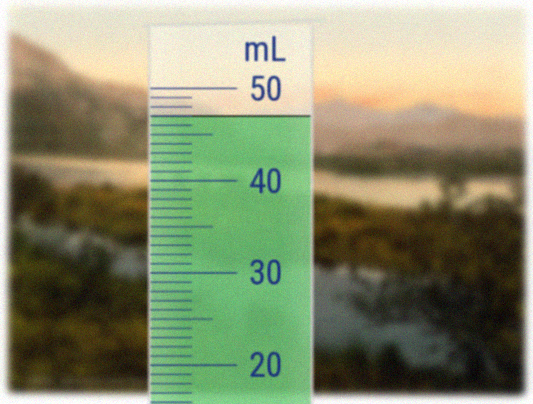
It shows value=47 unit=mL
